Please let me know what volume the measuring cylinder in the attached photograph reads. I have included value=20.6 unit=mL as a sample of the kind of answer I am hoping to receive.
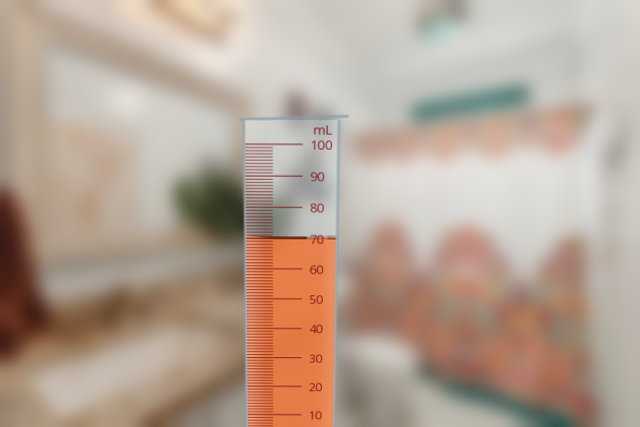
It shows value=70 unit=mL
